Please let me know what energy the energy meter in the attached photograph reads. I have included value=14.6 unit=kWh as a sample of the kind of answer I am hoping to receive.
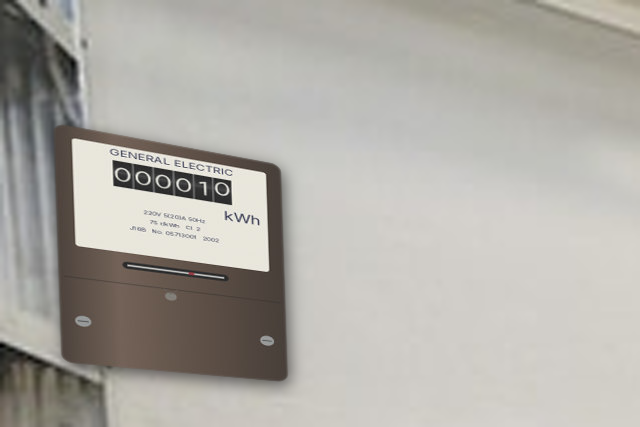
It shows value=10 unit=kWh
